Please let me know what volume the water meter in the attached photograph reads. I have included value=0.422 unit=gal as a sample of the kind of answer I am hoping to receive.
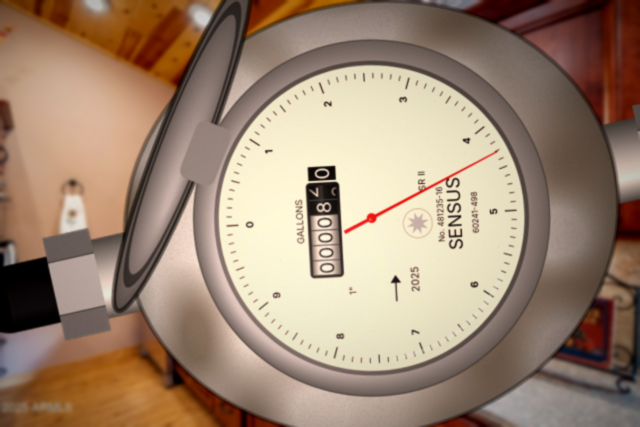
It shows value=824.3 unit=gal
